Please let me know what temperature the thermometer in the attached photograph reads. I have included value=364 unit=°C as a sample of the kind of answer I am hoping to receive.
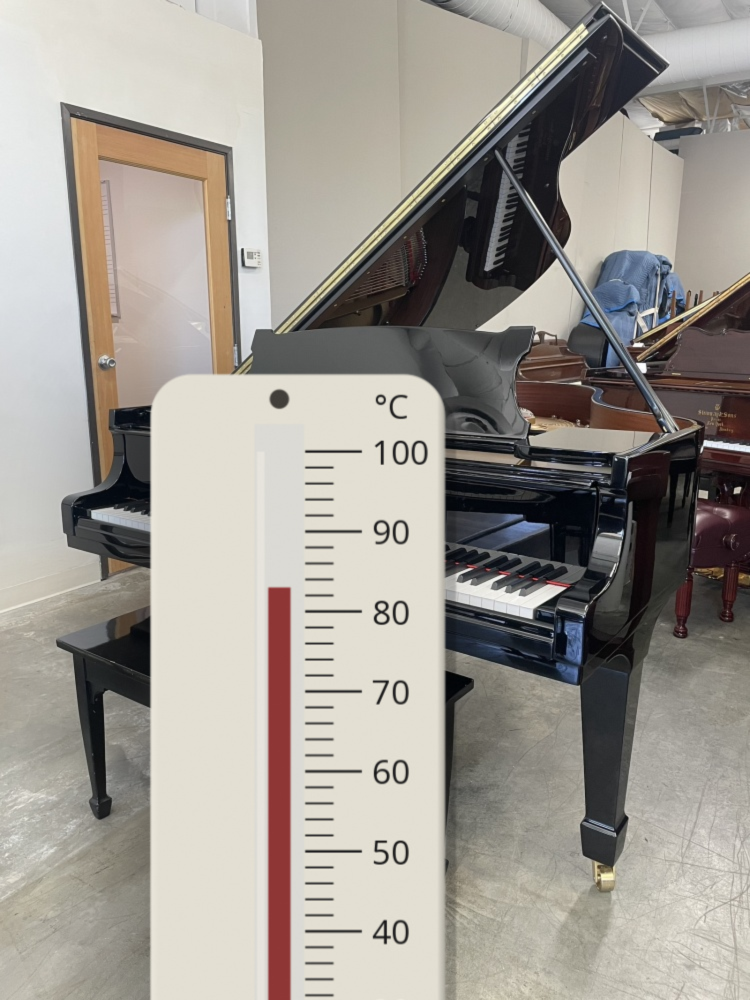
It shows value=83 unit=°C
